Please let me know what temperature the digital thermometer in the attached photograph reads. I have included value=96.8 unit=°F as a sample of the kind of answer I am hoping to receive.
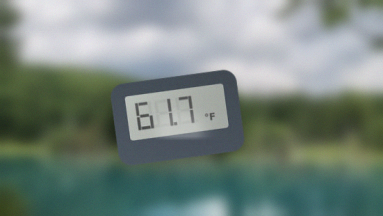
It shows value=61.7 unit=°F
